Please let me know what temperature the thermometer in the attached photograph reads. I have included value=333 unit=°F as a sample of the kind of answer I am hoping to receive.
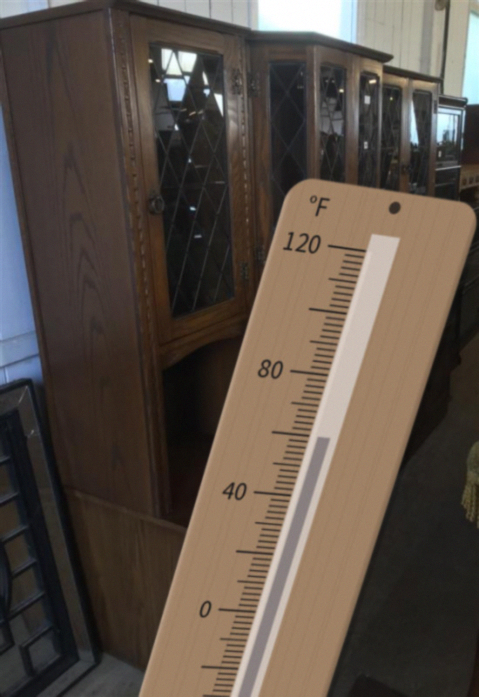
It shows value=60 unit=°F
